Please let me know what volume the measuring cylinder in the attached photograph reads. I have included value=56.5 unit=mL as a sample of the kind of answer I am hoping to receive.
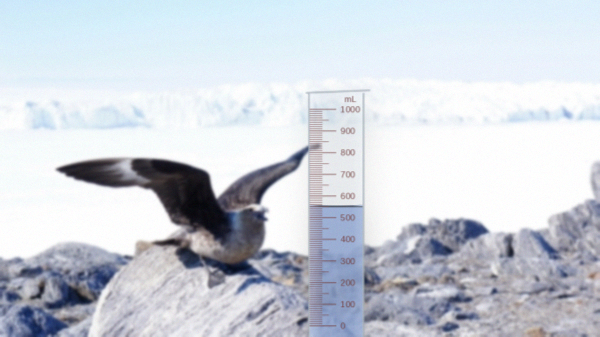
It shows value=550 unit=mL
